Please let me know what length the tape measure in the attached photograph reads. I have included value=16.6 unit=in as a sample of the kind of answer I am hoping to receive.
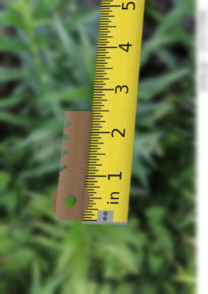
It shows value=2.5 unit=in
